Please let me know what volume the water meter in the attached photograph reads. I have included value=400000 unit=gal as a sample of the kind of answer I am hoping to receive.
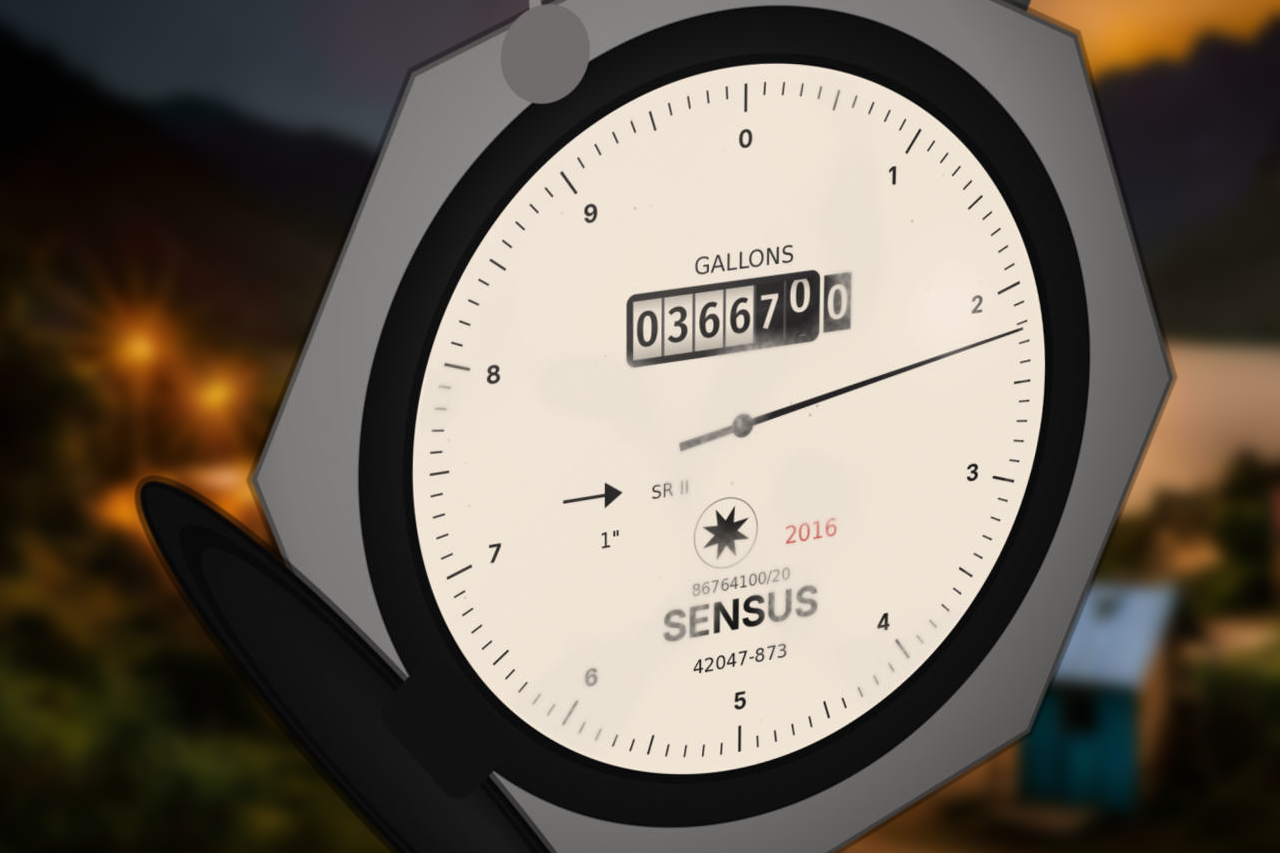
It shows value=366702.2 unit=gal
